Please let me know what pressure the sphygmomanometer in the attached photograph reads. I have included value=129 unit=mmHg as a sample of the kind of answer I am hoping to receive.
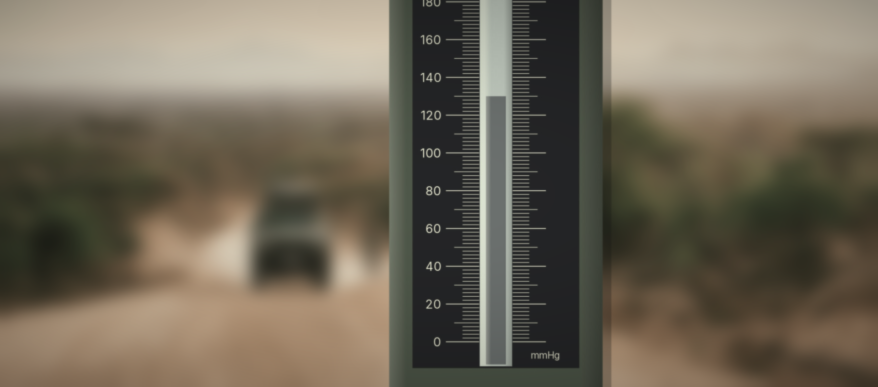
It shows value=130 unit=mmHg
